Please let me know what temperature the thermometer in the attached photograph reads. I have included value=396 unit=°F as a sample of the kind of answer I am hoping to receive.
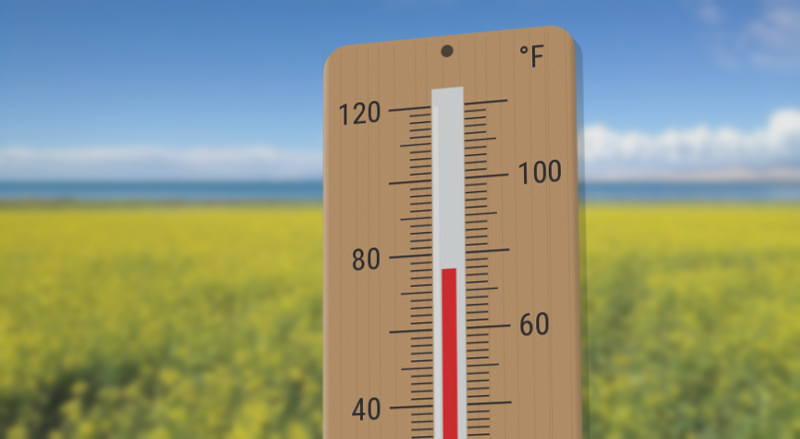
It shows value=76 unit=°F
